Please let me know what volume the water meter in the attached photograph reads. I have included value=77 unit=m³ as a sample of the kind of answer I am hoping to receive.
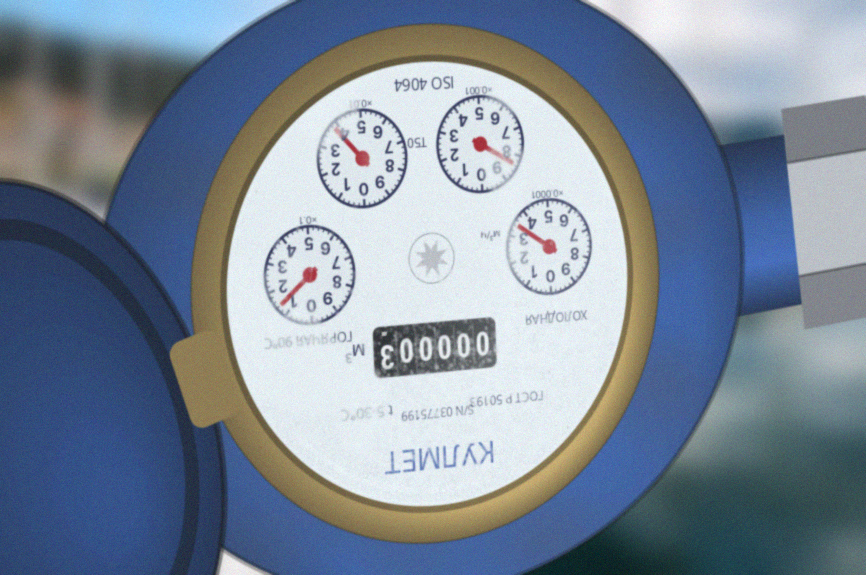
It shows value=3.1383 unit=m³
